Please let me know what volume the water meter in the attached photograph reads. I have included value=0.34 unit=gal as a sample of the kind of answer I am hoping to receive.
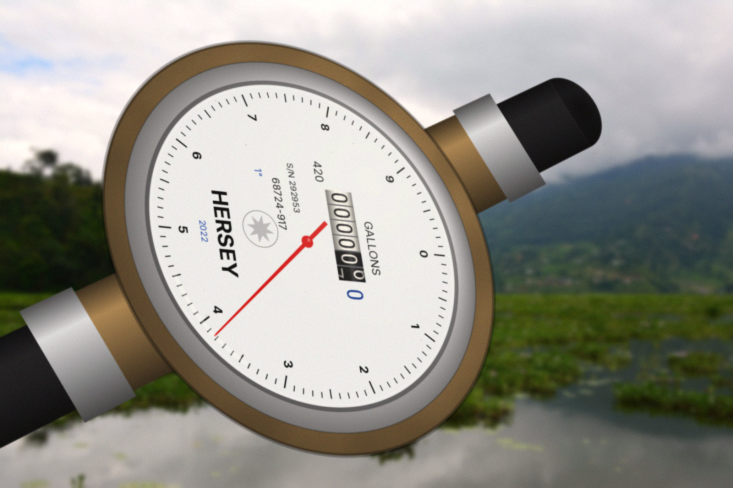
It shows value=63.8 unit=gal
